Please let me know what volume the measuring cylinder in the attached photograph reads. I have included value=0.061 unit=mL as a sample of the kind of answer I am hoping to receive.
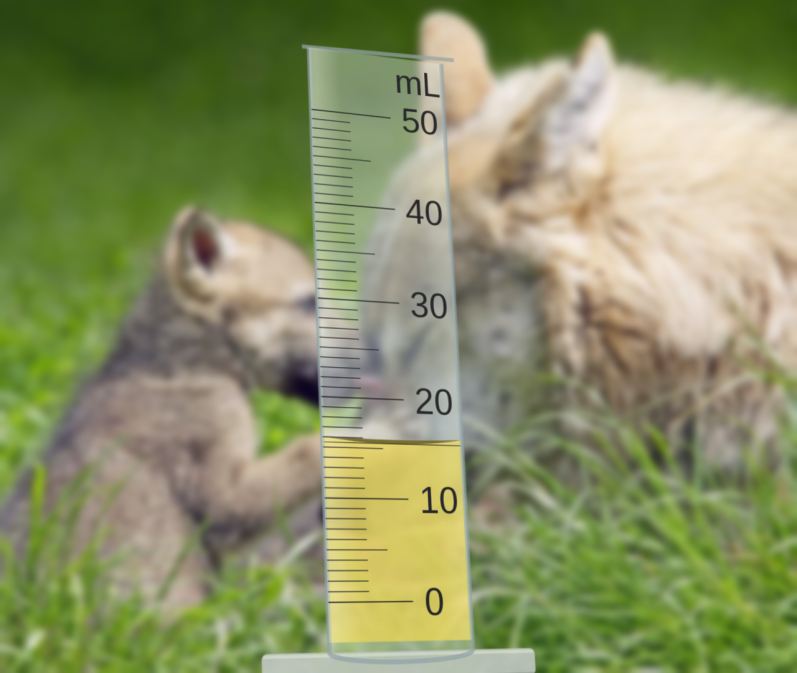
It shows value=15.5 unit=mL
